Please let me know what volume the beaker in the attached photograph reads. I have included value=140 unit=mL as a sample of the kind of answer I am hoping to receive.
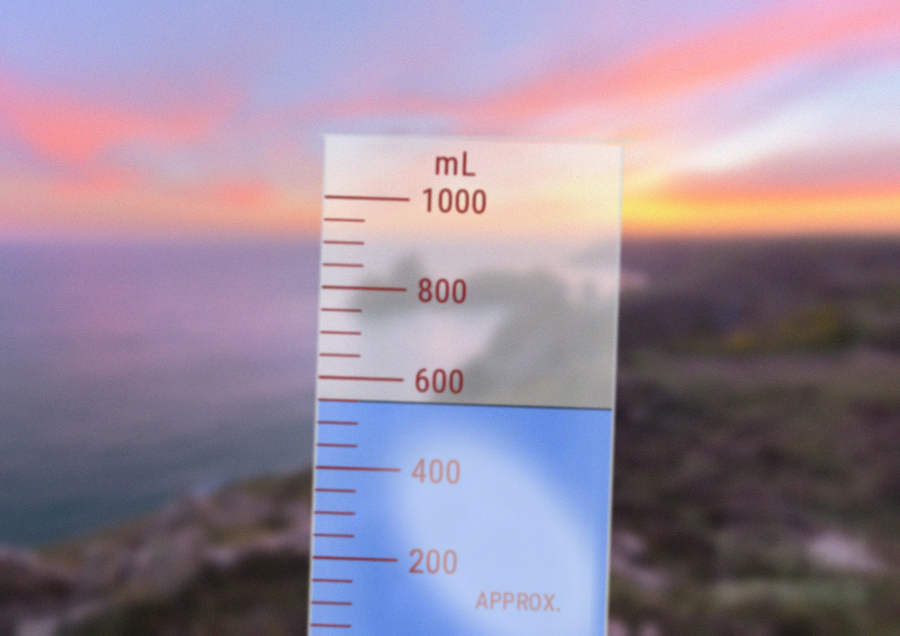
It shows value=550 unit=mL
